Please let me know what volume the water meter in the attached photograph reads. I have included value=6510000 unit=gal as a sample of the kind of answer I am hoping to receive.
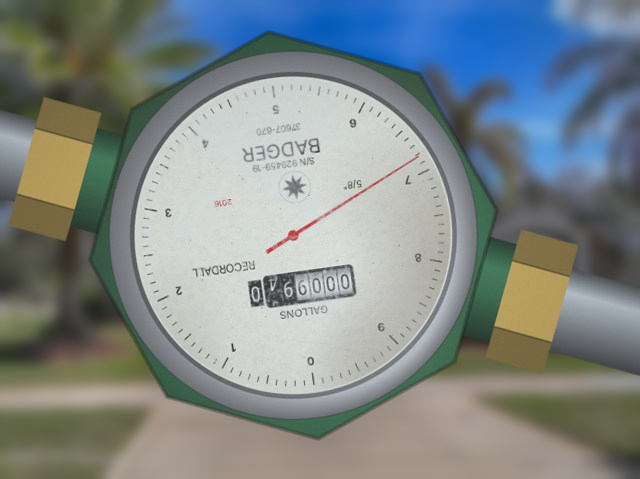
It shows value=9936.8 unit=gal
